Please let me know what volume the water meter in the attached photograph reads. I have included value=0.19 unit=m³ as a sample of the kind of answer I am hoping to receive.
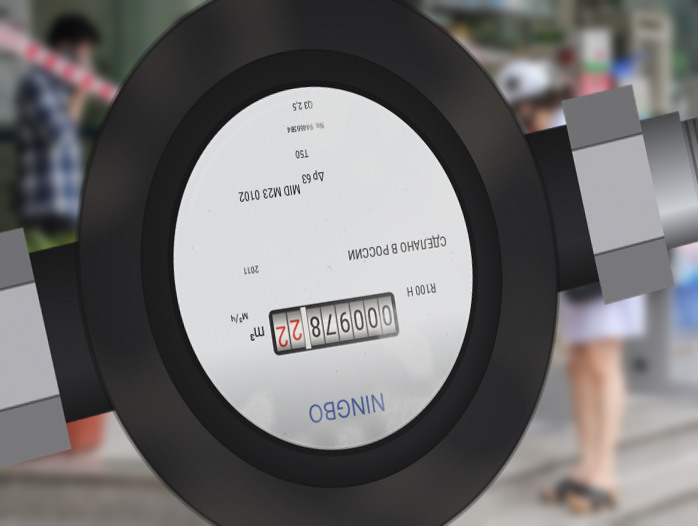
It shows value=978.22 unit=m³
